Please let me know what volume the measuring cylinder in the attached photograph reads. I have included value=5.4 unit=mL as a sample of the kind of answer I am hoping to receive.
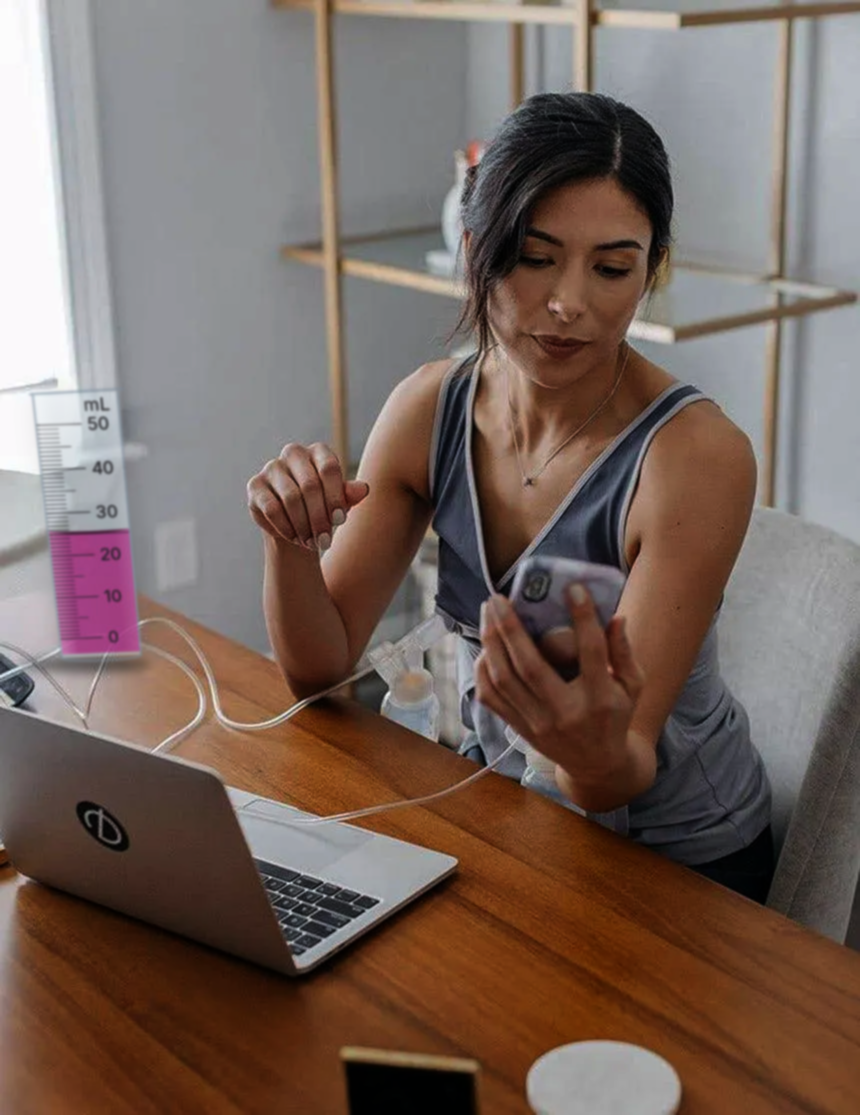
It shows value=25 unit=mL
